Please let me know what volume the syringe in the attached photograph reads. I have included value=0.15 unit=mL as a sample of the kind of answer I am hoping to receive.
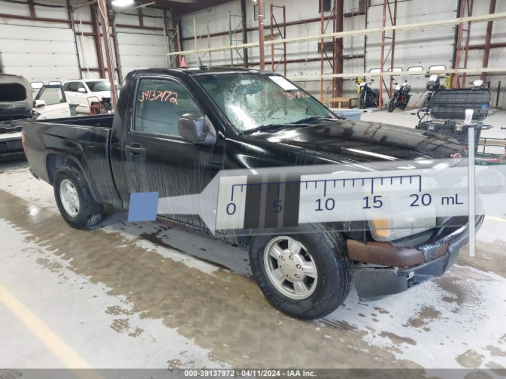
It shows value=1.5 unit=mL
